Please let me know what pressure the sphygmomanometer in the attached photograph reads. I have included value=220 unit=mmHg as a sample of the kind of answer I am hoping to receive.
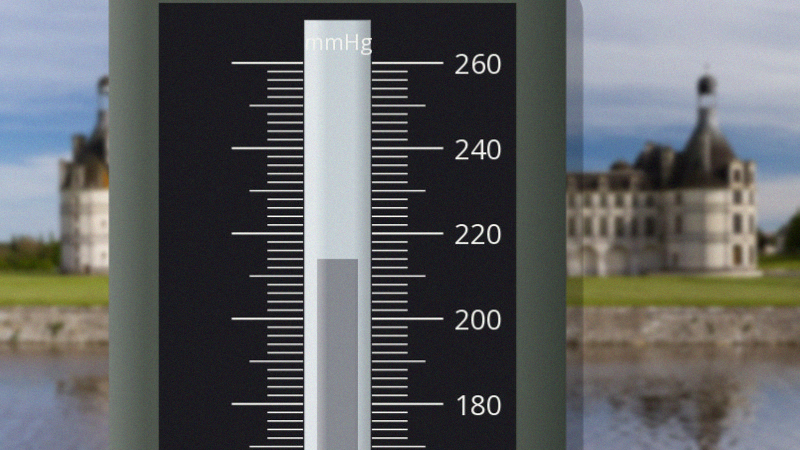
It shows value=214 unit=mmHg
